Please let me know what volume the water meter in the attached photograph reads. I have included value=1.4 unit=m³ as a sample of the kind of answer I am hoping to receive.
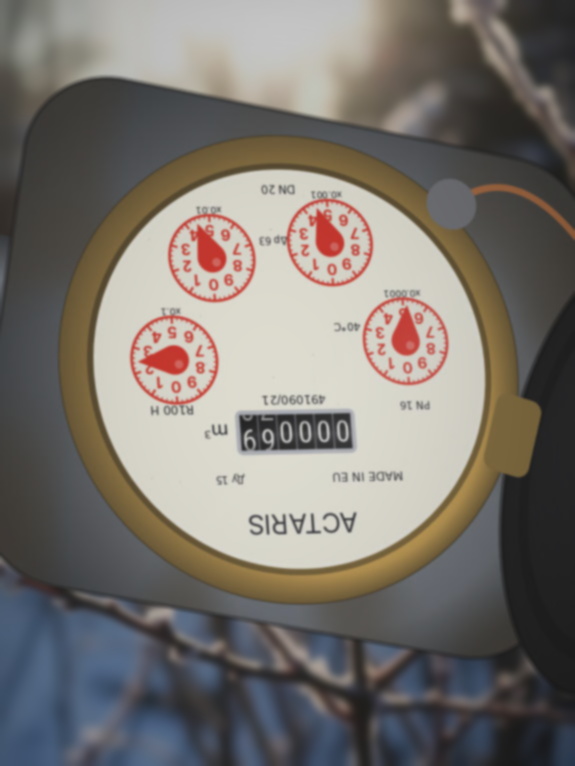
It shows value=69.2445 unit=m³
